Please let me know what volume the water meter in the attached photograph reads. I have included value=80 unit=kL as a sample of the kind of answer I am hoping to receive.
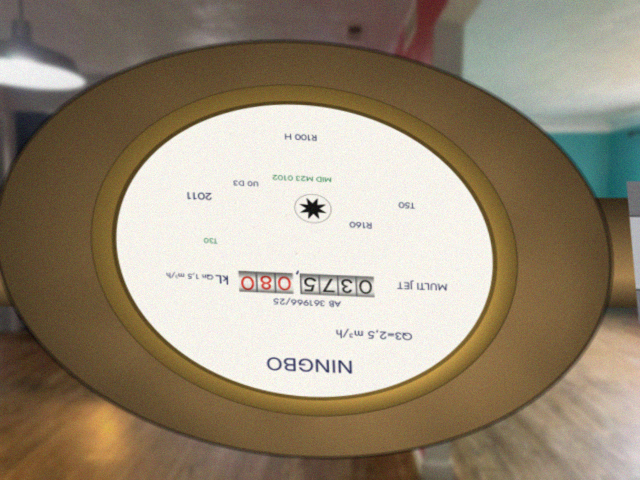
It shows value=375.080 unit=kL
